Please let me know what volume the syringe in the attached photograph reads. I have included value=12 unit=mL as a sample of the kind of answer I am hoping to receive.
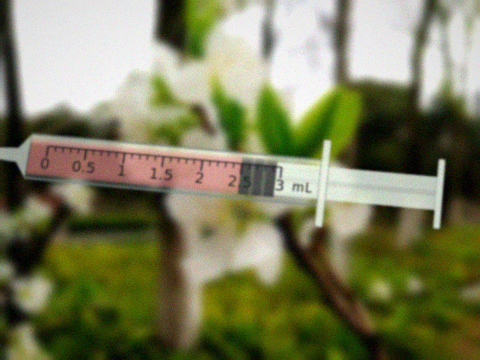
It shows value=2.5 unit=mL
